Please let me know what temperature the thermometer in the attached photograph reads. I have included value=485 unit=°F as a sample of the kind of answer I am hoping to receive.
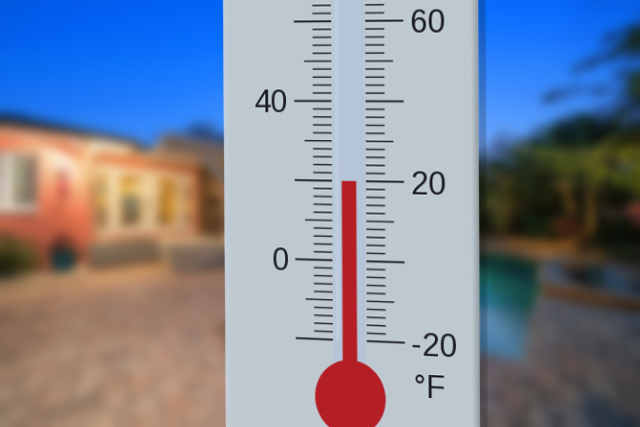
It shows value=20 unit=°F
